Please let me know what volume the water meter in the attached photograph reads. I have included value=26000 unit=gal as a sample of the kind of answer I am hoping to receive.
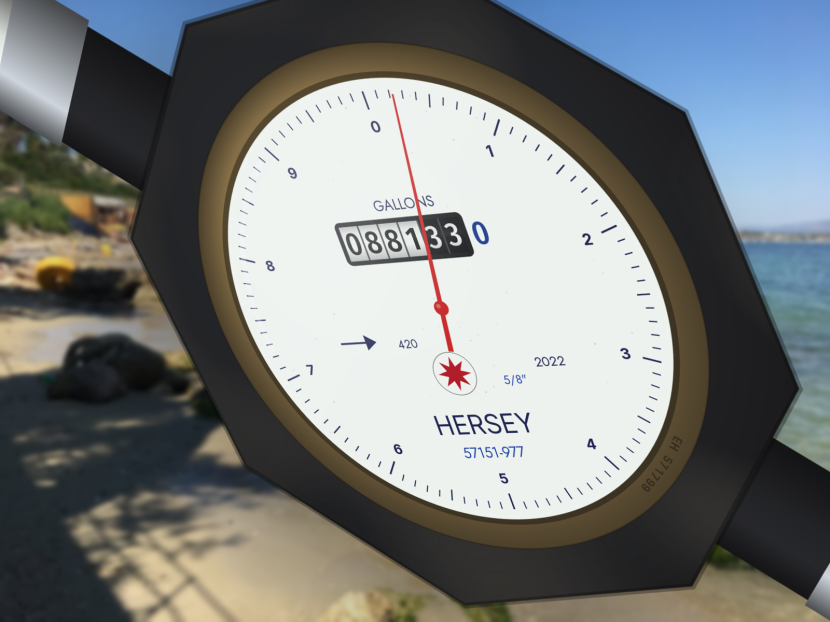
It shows value=881330.2 unit=gal
